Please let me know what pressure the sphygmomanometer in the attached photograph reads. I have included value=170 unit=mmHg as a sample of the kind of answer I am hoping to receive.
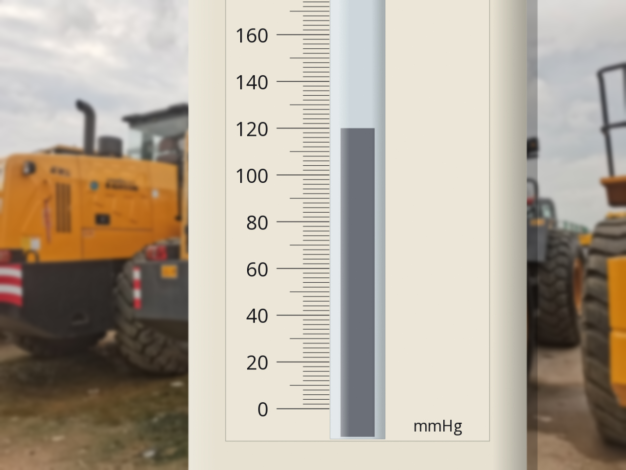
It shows value=120 unit=mmHg
